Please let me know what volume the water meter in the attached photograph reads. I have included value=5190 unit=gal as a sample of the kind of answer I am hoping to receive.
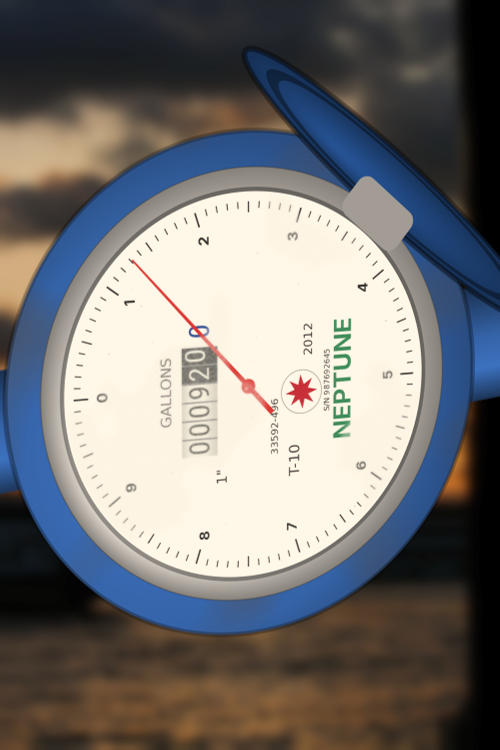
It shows value=9201.3 unit=gal
